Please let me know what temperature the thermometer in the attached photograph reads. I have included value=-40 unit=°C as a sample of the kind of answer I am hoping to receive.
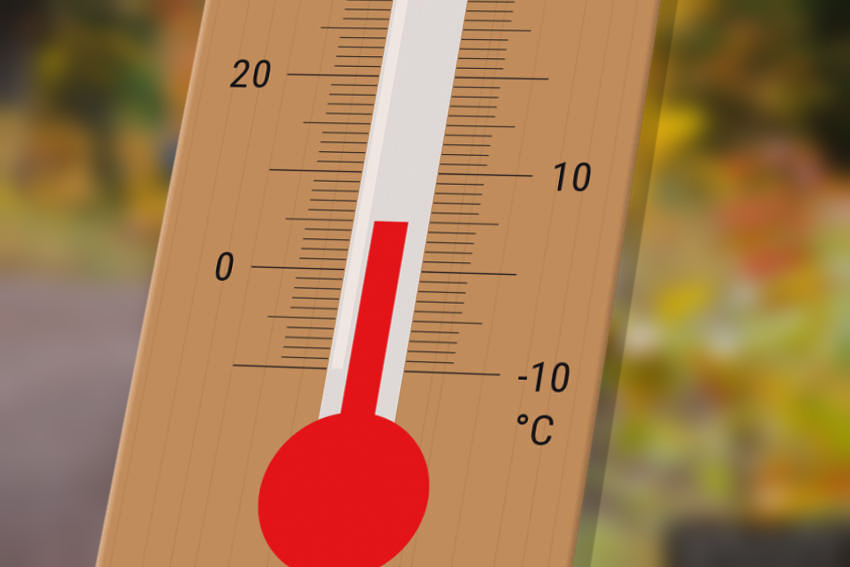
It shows value=5 unit=°C
